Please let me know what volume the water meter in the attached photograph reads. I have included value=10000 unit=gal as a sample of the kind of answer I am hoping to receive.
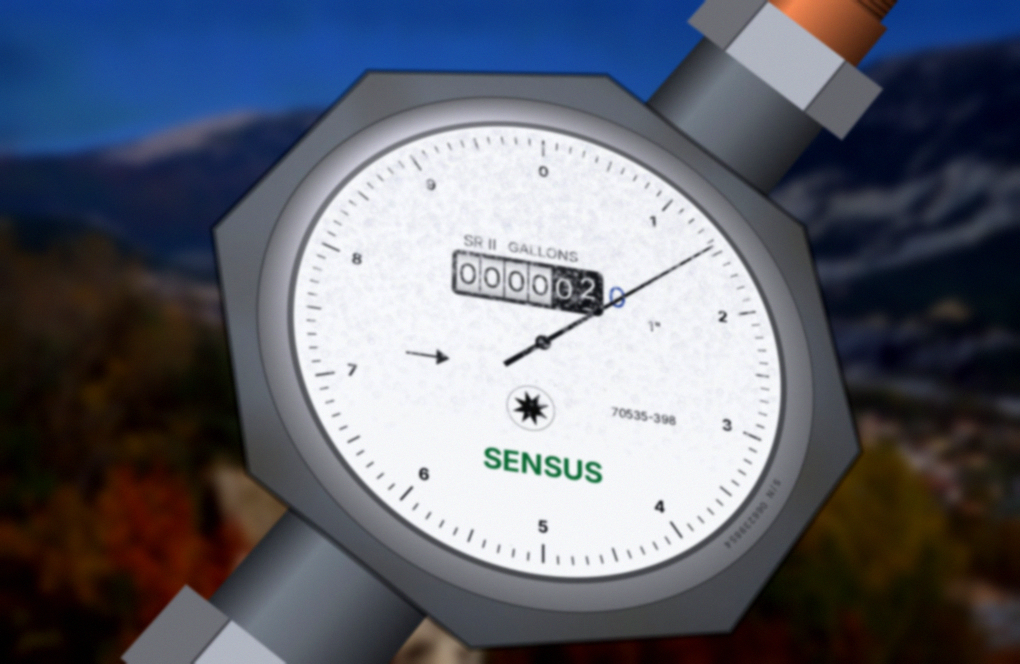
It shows value=21.4 unit=gal
